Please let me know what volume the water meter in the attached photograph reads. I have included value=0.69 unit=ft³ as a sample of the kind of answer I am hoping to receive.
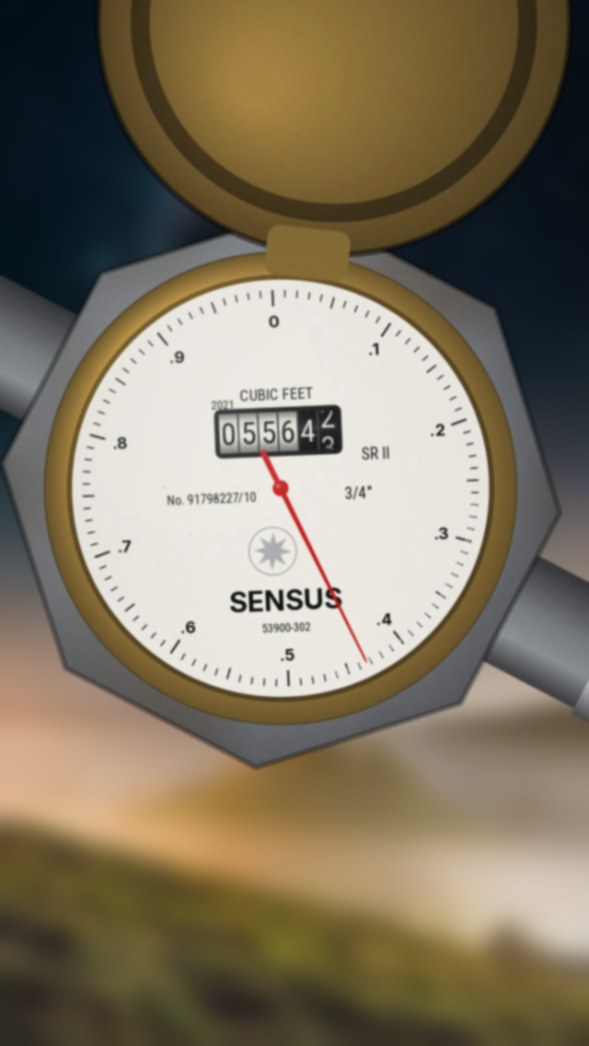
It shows value=55642.43 unit=ft³
